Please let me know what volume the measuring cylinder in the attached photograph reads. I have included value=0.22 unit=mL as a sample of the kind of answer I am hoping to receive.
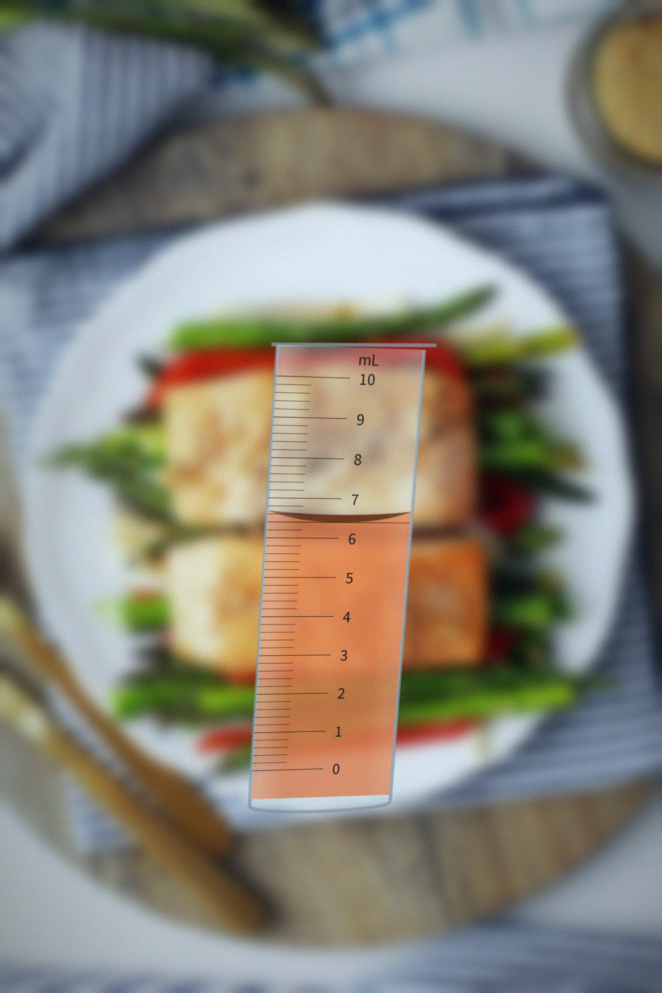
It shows value=6.4 unit=mL
